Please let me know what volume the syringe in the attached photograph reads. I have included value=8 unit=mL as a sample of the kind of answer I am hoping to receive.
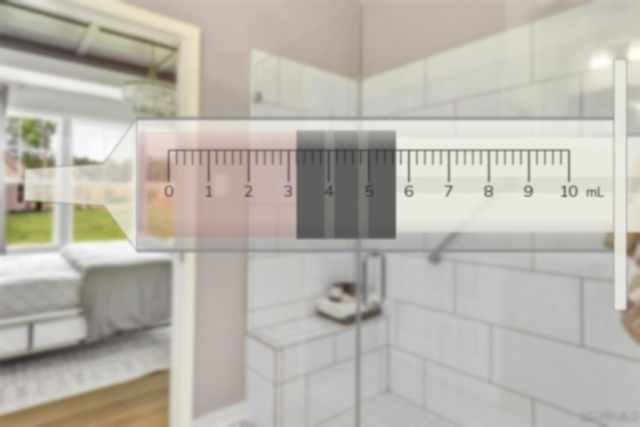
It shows value=3.2 unit=mL
